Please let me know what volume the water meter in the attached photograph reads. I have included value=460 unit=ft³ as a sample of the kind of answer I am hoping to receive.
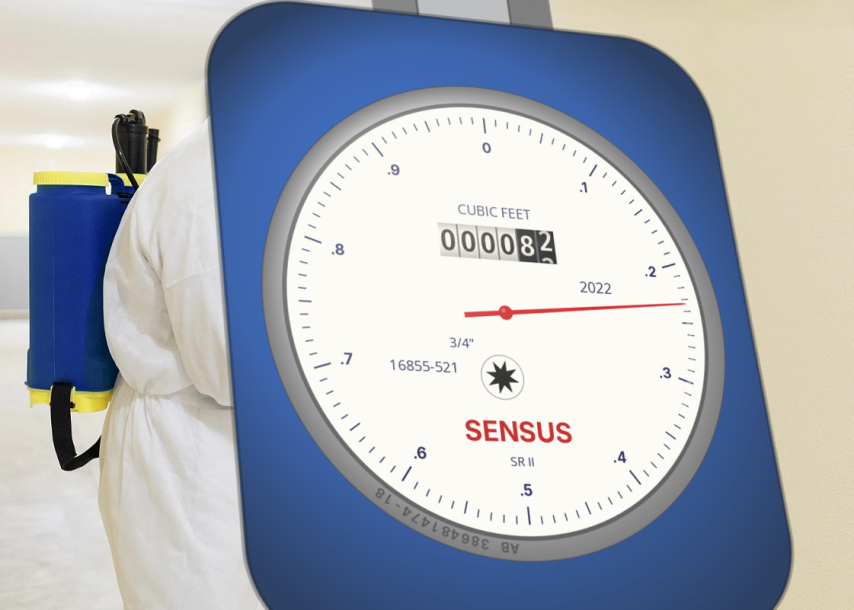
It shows value=82.23 unit=ft³
